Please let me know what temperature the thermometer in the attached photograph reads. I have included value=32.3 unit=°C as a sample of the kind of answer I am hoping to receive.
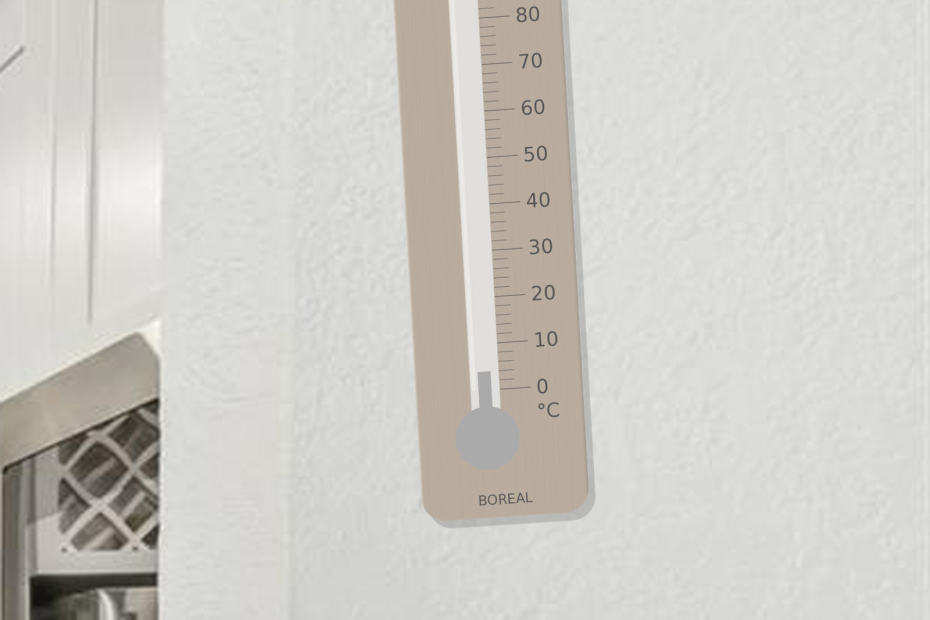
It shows value=4 unit=°C
